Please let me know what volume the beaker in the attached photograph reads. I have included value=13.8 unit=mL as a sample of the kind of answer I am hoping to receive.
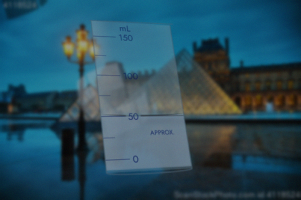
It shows value=50 unit=mL
